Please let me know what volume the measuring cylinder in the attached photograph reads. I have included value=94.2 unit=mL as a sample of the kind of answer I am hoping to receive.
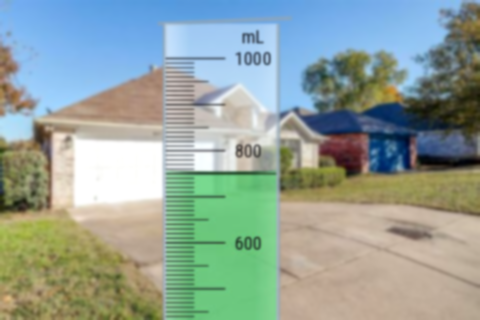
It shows value=750 unit=mL
